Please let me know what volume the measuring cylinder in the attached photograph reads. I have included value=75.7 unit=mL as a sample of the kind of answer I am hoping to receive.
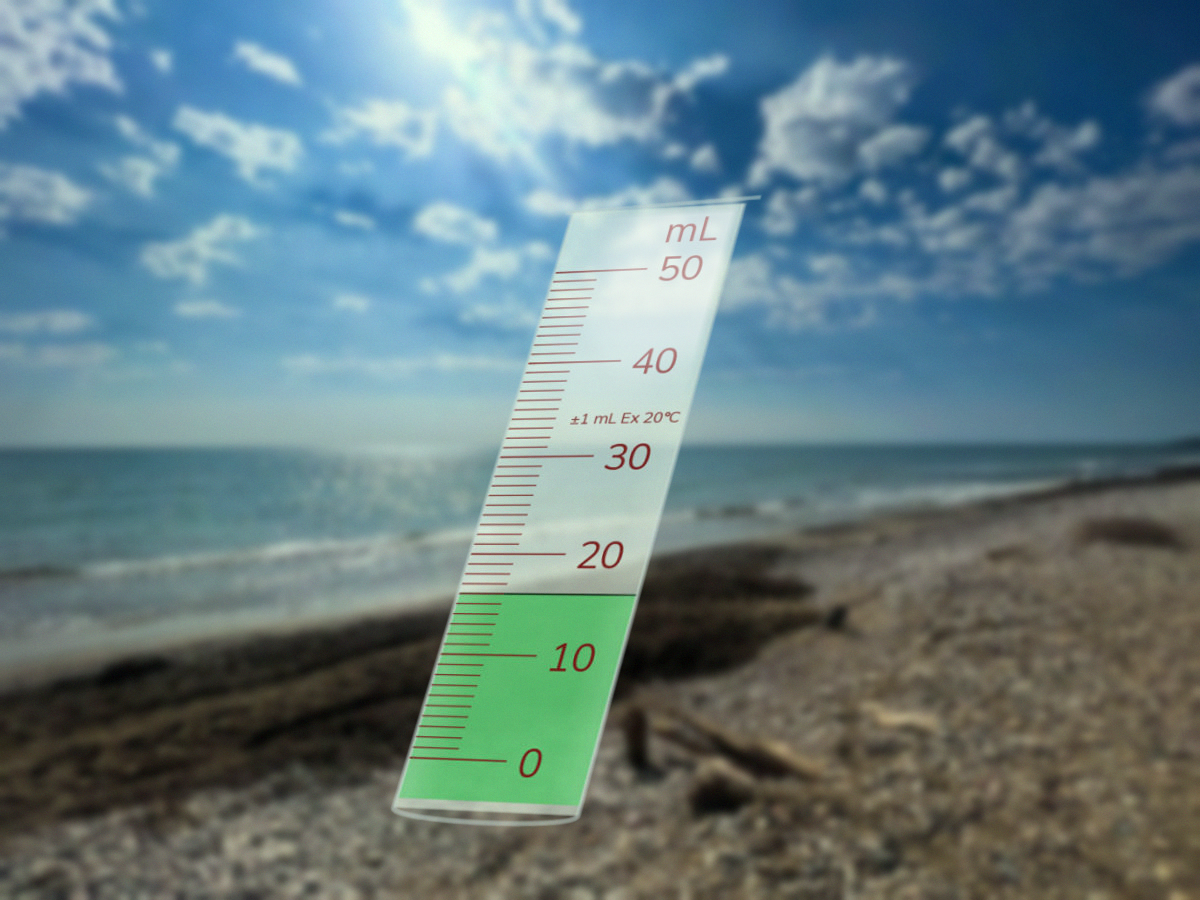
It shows value=16 unit=mL
